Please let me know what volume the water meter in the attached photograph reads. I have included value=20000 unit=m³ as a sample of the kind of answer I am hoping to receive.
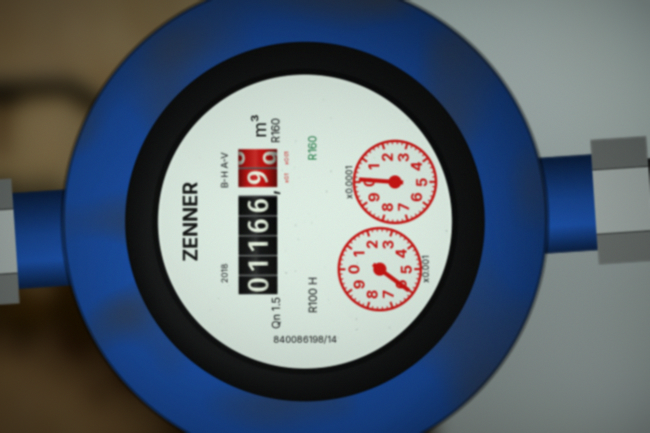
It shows value=1166.9860 unit=m³
